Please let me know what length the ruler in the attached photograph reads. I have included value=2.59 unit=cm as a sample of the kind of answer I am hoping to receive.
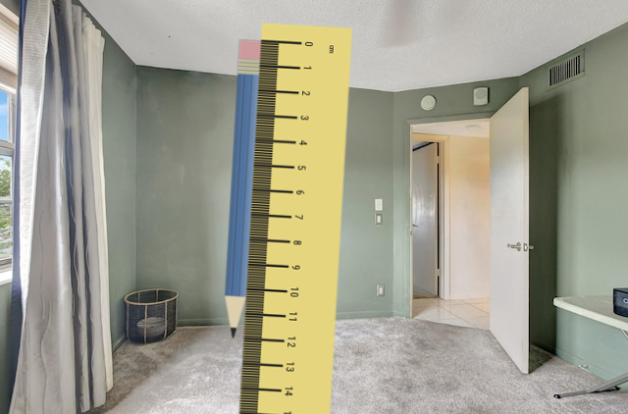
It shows value=12 unit=cm
